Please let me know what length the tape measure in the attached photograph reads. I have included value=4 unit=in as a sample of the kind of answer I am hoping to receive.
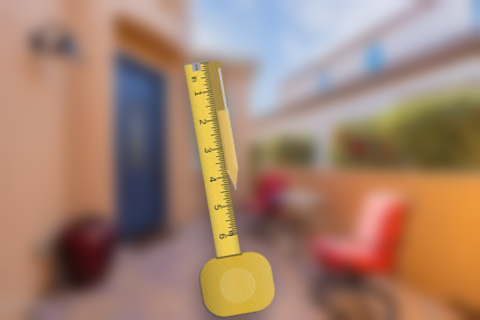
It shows value=4.5 unit=in
